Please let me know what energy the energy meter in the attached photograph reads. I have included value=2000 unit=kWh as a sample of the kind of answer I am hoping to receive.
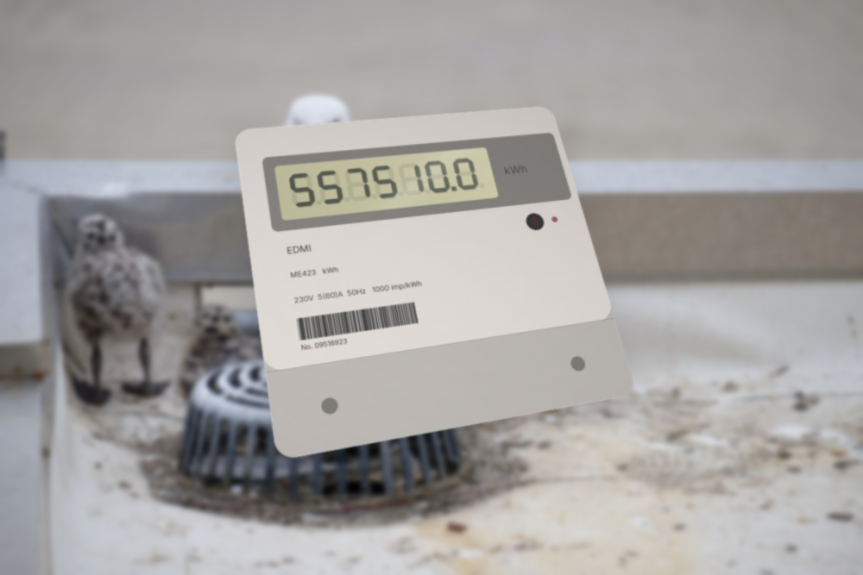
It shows value=557510.0 unit=kWh
